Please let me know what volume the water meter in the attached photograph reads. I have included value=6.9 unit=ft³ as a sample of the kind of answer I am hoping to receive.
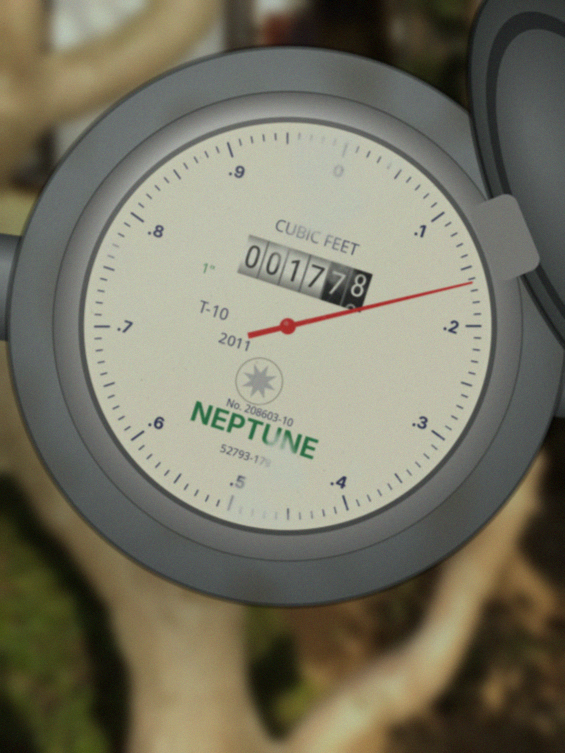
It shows value=1778.16 unit=ft³
